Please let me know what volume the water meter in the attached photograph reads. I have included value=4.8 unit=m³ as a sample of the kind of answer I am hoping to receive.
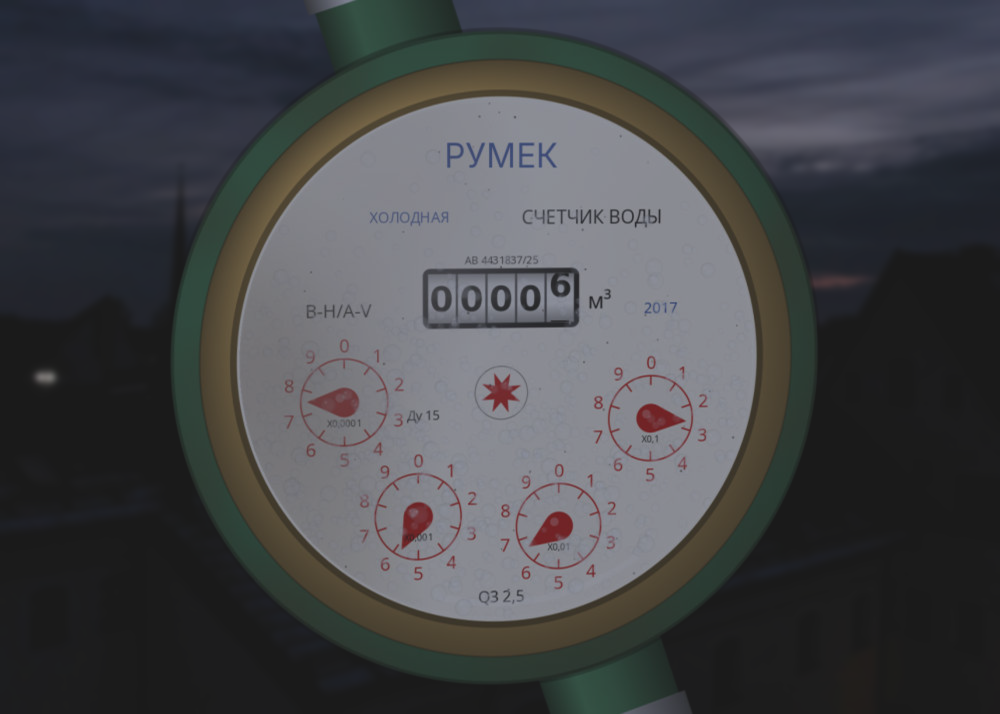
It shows value=6.2657 unit=m³
